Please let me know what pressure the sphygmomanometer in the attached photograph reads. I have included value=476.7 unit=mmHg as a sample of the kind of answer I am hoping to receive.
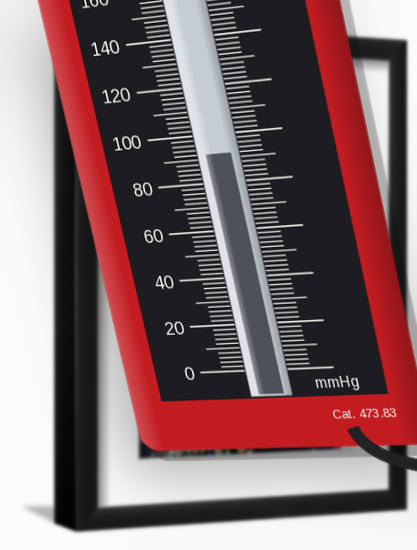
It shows value=92 unit=mmHg
